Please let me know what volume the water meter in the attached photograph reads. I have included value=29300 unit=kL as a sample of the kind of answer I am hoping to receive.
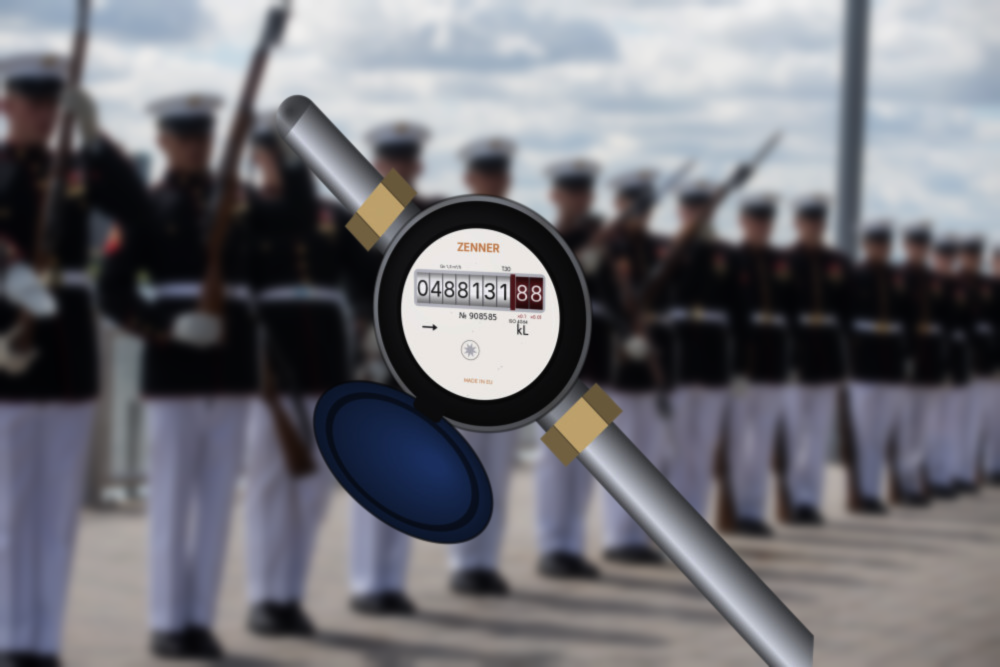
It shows value=488131.88 unit=kL
